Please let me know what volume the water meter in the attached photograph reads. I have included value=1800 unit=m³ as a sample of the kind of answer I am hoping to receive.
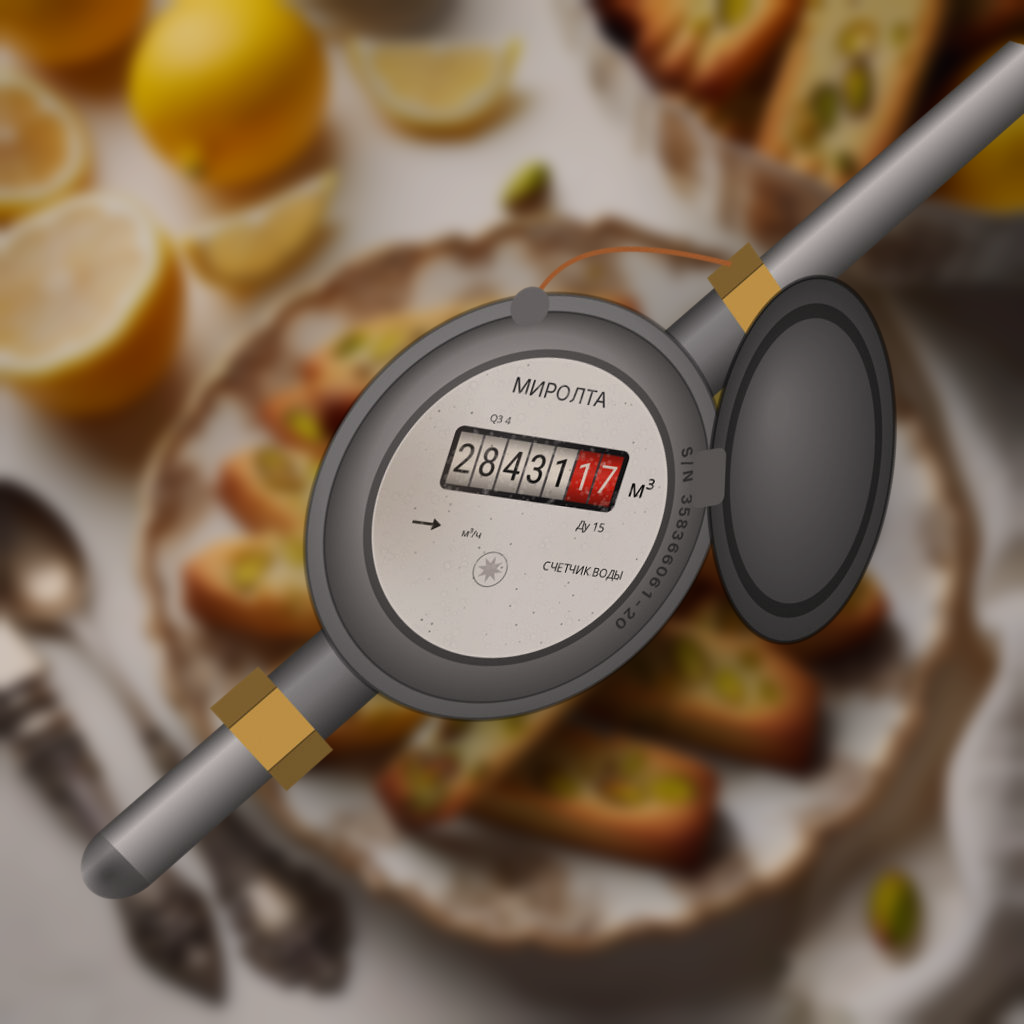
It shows value=28431.17 unit=m³
